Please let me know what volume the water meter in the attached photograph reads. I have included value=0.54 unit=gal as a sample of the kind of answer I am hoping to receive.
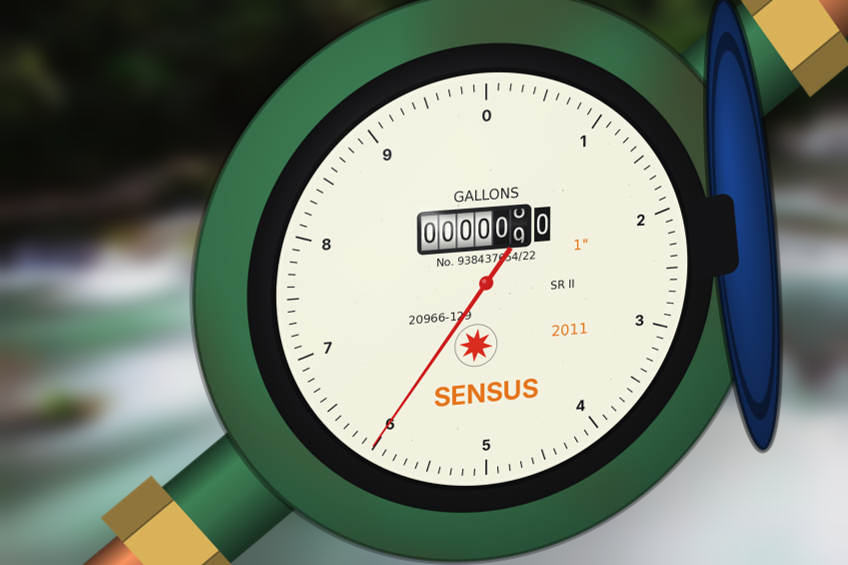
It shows value=86.0 unit=gal
